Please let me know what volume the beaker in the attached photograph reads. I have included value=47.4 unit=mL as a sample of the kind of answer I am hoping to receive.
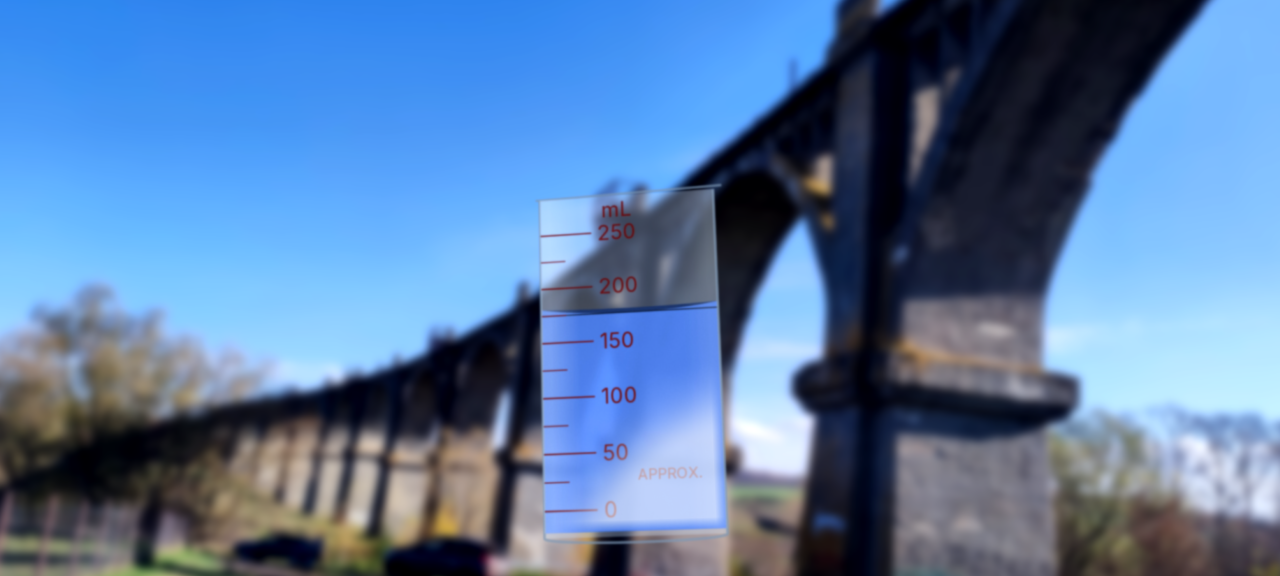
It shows value=175 unit=mL
